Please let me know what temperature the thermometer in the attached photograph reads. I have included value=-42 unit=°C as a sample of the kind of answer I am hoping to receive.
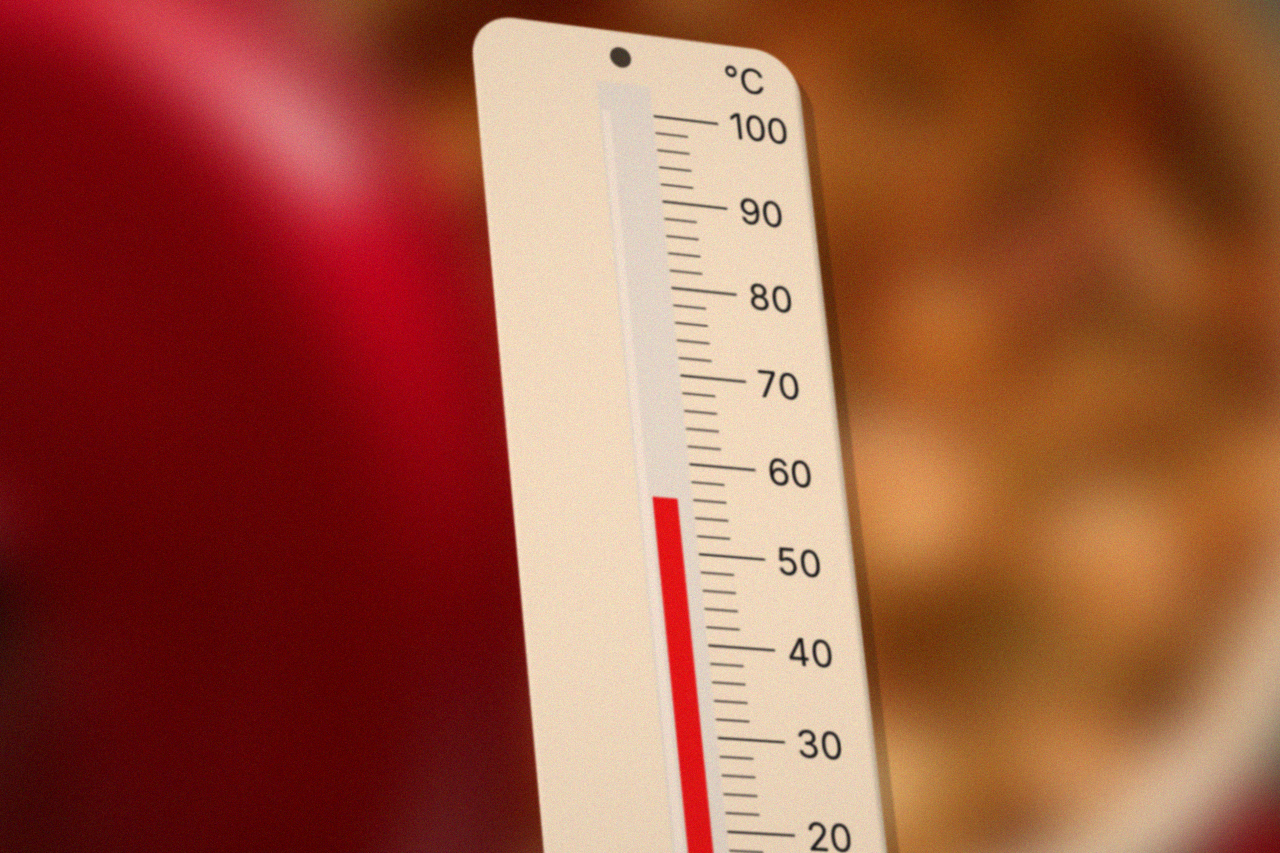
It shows value=56 unit=°C
